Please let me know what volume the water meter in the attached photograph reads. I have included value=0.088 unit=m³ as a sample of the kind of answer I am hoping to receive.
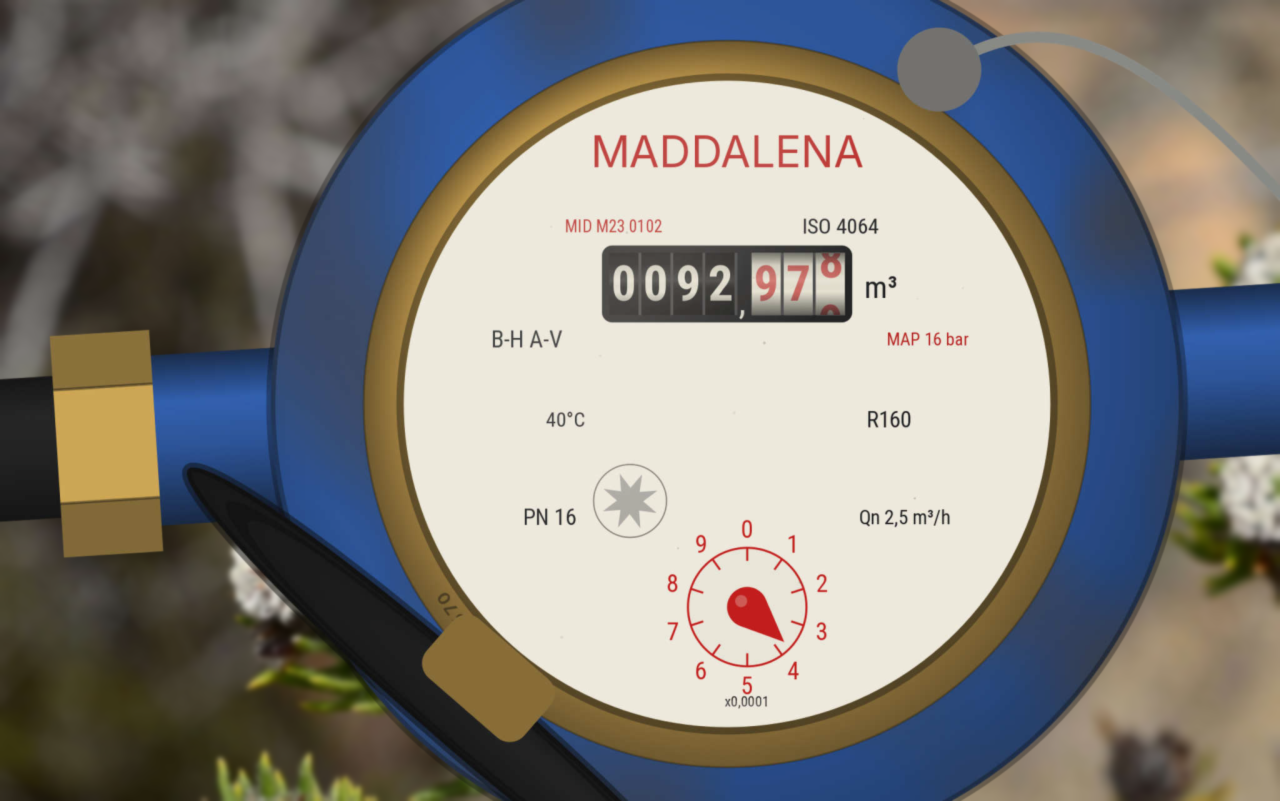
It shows value=92.9783 unit=m³
